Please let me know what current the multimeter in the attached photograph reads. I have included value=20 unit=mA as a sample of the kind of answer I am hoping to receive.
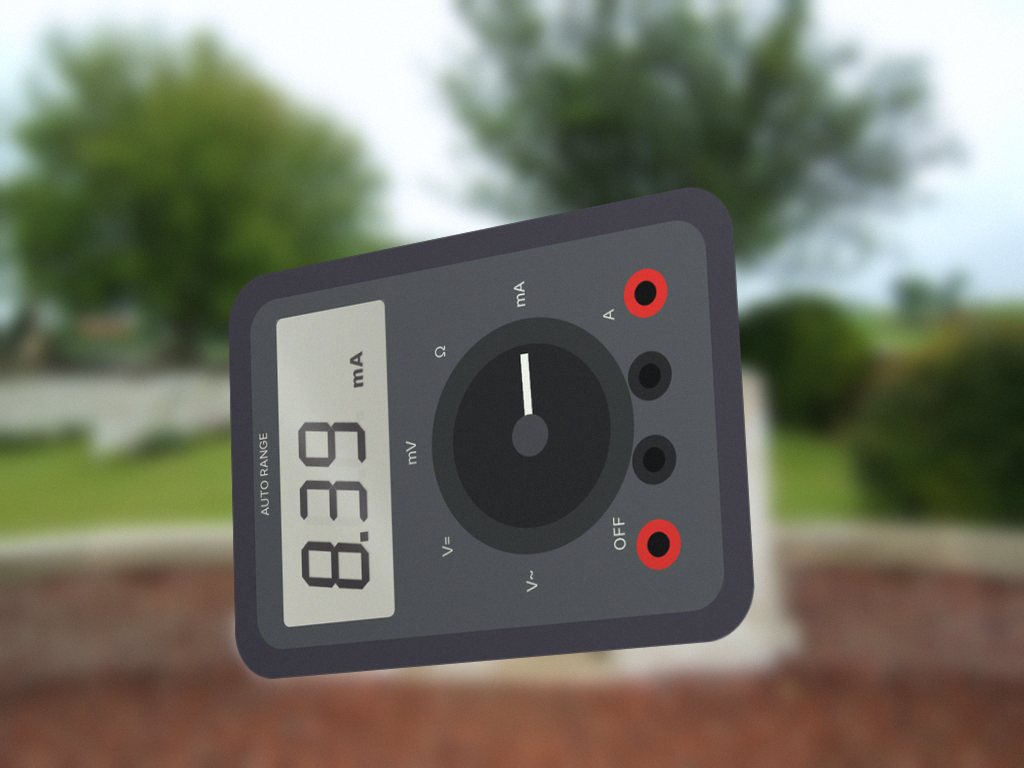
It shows value=8.39 unit=mA
